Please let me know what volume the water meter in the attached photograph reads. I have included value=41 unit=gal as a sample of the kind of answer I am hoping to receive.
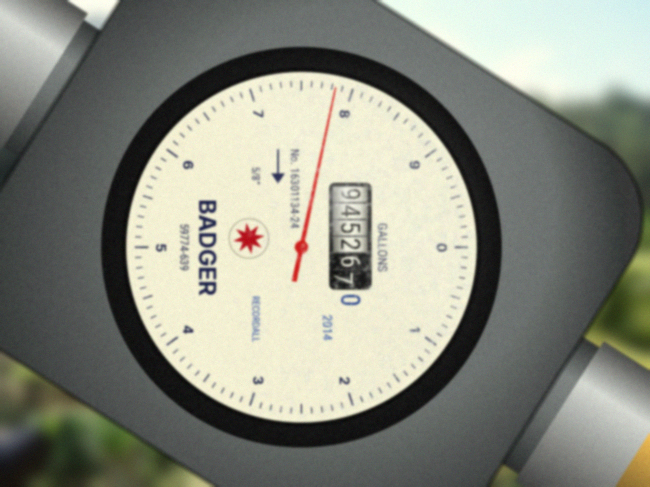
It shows value=9452667.8 unit=gal
